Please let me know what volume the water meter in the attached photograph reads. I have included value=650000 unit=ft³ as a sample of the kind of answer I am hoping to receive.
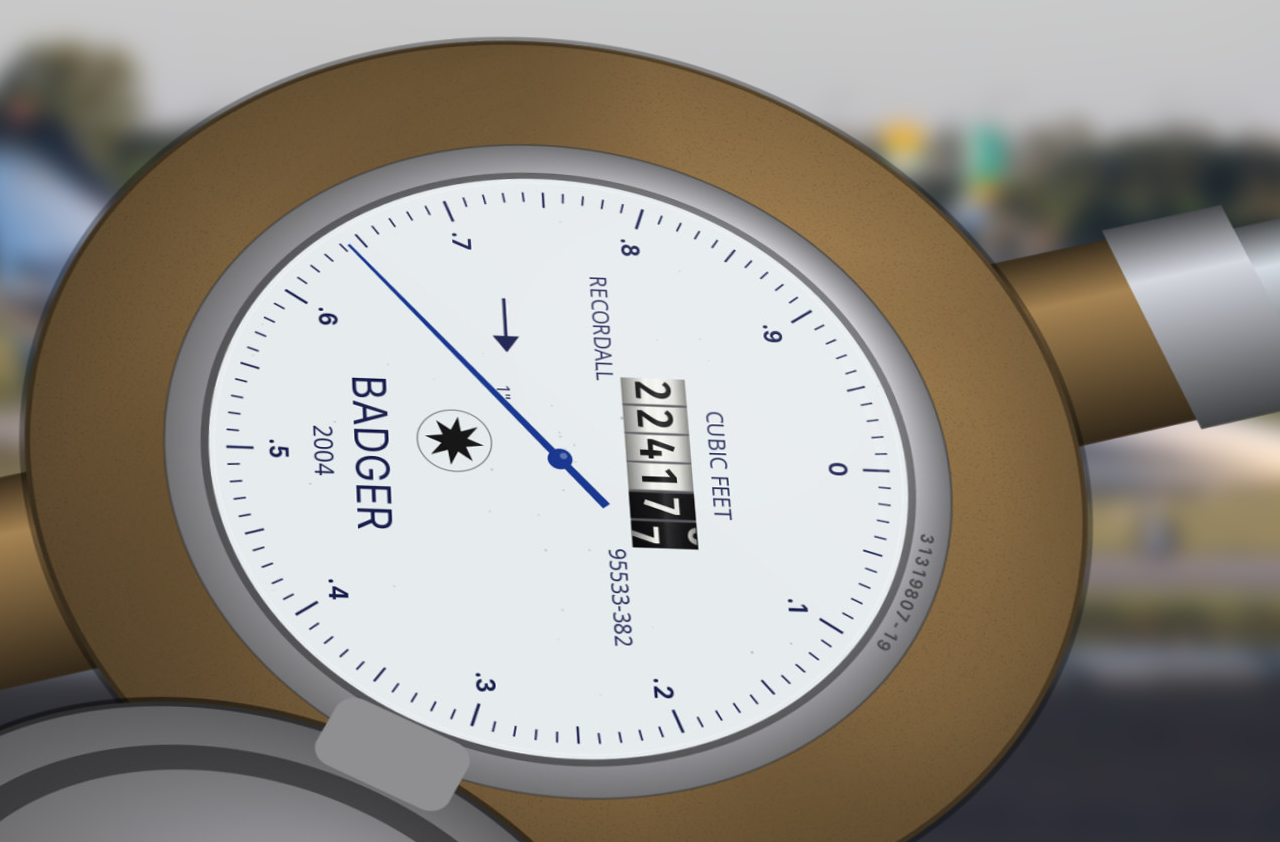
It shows value=224176.64 unit=ft³
